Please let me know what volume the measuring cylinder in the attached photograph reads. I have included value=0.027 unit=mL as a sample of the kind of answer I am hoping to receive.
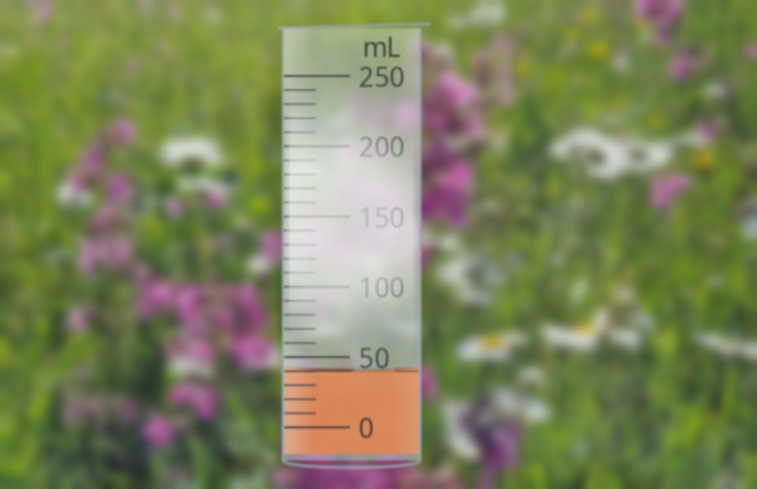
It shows value=40 unit=mL
